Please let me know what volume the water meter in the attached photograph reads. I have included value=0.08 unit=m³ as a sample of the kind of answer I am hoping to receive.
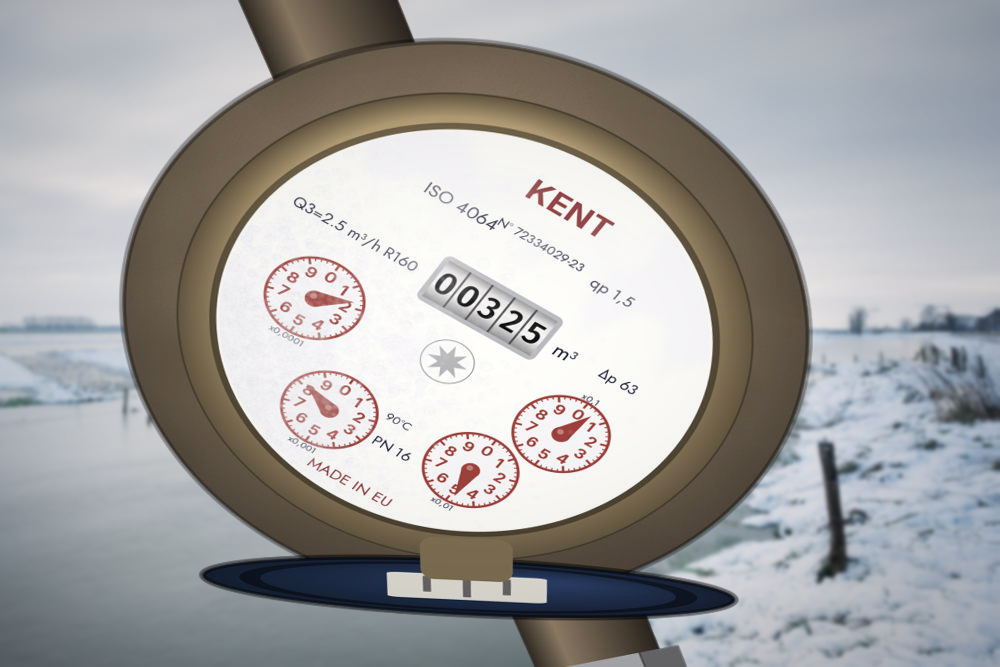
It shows value=325.0481 unit=m³
